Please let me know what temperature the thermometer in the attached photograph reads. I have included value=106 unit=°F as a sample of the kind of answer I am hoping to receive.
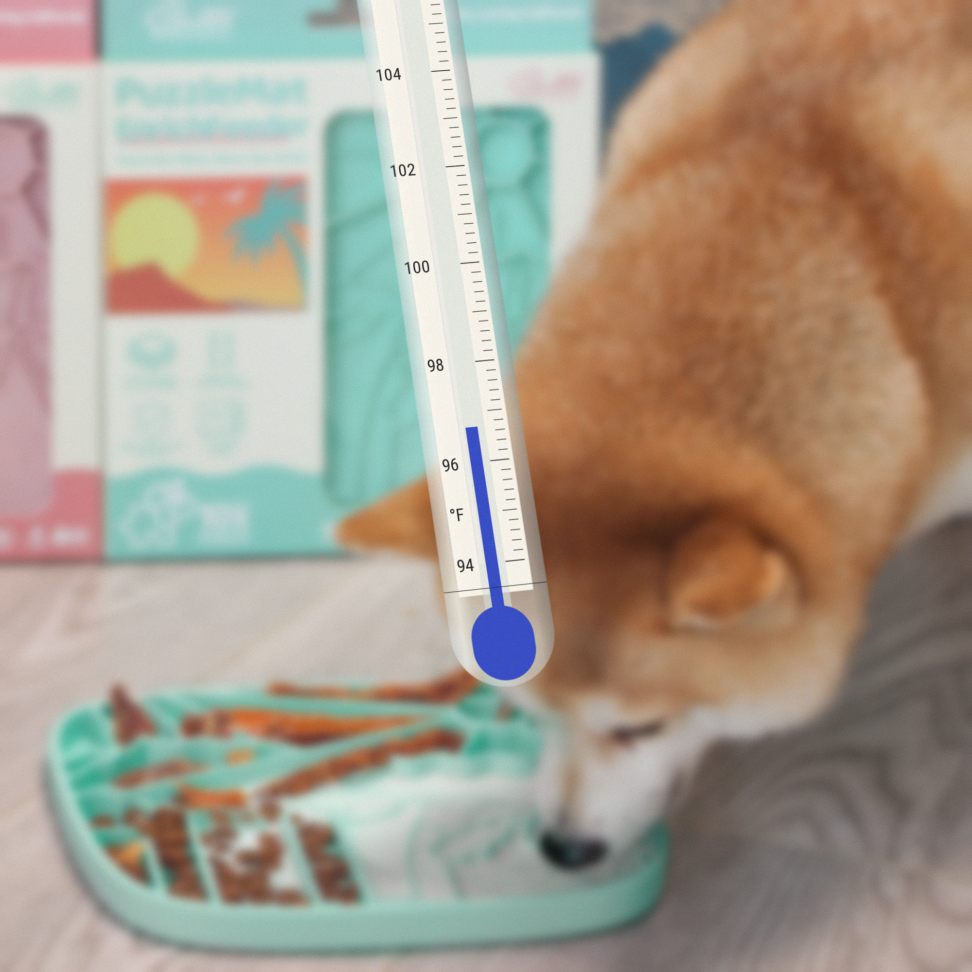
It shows value=96.7 unit=°F
